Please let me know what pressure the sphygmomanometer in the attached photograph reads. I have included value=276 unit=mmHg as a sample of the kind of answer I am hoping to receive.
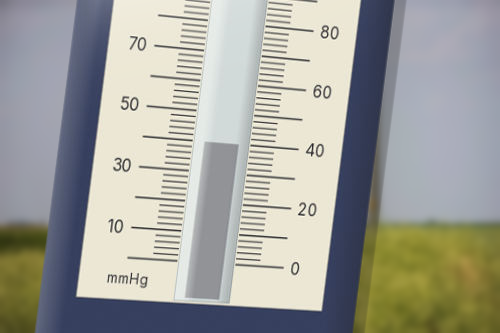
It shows value=40 unit=mmHg
